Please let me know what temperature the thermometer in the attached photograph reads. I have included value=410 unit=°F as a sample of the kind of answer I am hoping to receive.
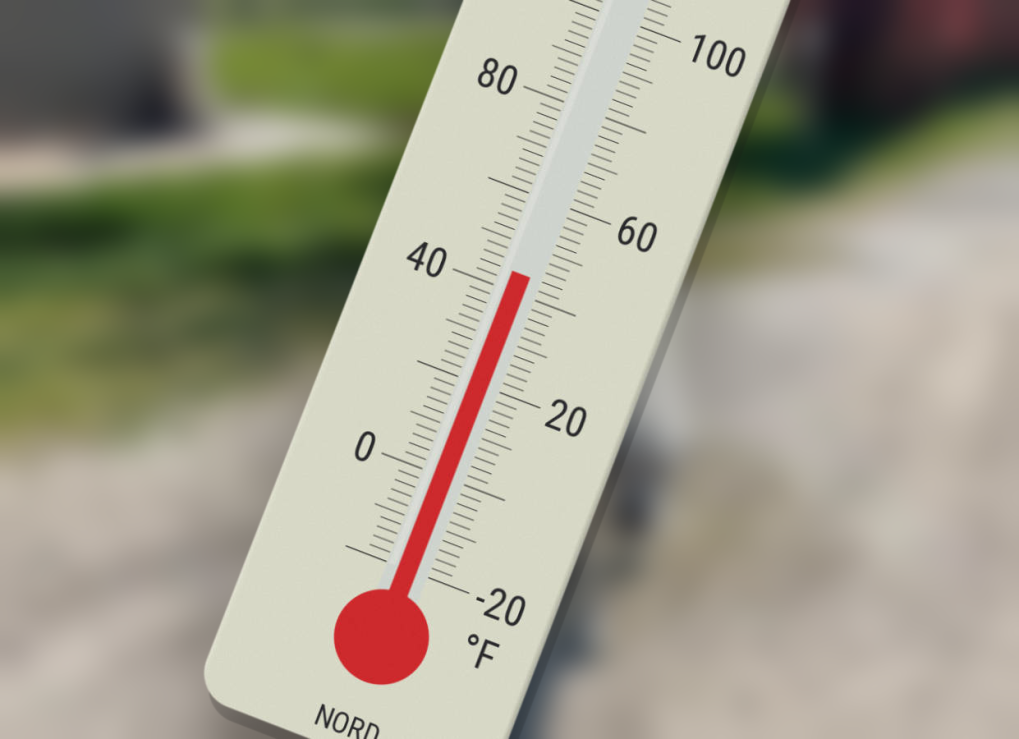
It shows value=44 unit=°F
